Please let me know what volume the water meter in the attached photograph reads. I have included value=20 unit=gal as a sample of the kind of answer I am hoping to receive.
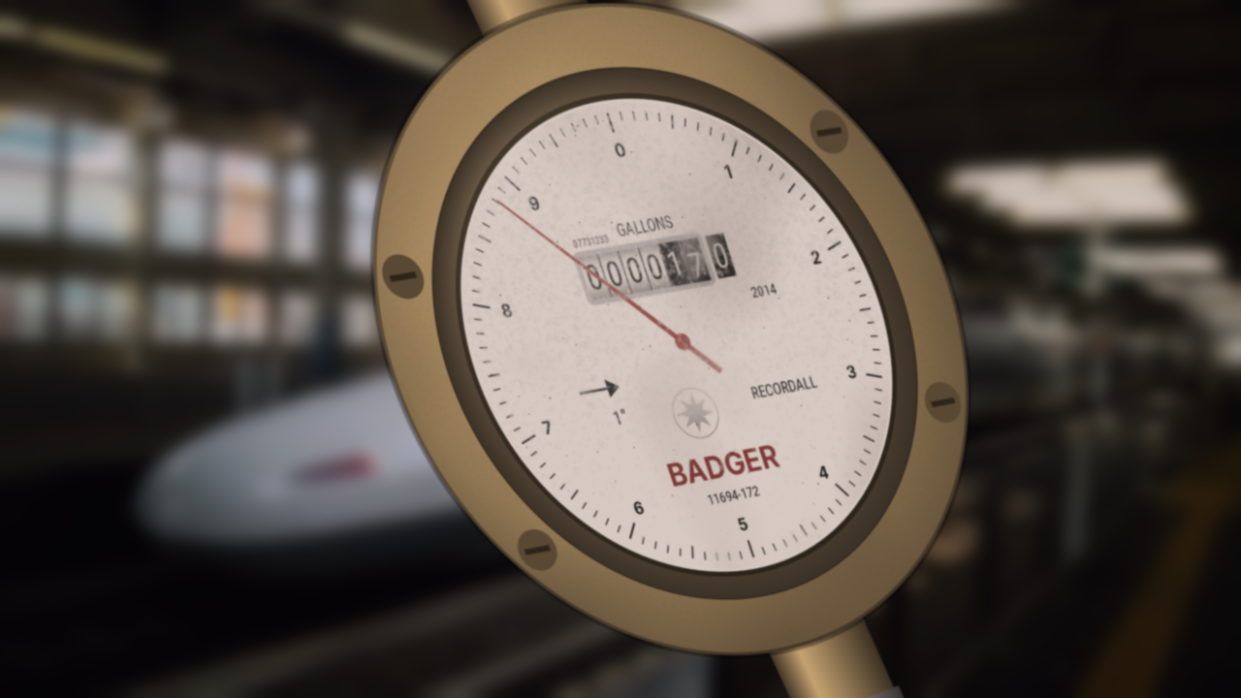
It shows value=168.8 unit=gal
